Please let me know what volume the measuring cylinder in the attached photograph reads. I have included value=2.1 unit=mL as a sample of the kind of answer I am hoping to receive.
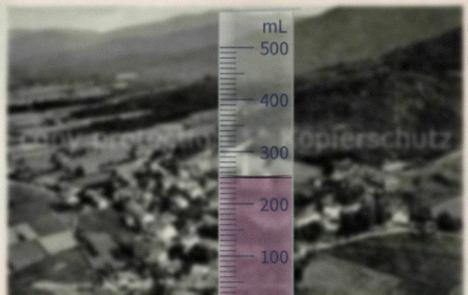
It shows value=250 unit=mL
